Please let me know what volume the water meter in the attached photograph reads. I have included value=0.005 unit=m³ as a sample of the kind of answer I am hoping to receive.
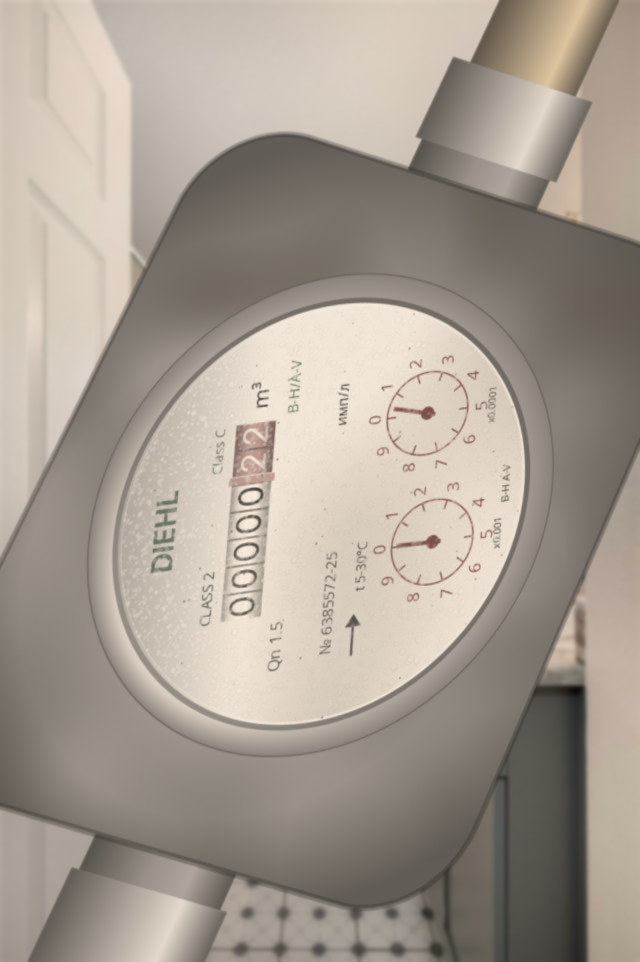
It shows value=0.2200 unit=m³
